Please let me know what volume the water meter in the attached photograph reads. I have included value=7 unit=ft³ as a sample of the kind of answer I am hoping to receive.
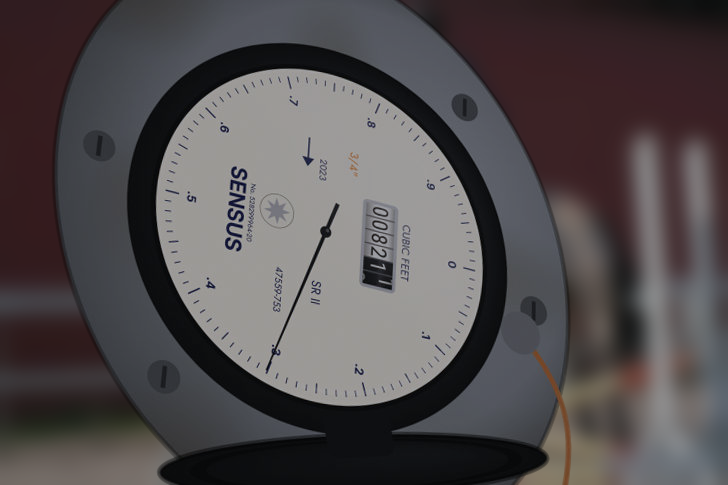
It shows value=8211.30 unit=ft³
